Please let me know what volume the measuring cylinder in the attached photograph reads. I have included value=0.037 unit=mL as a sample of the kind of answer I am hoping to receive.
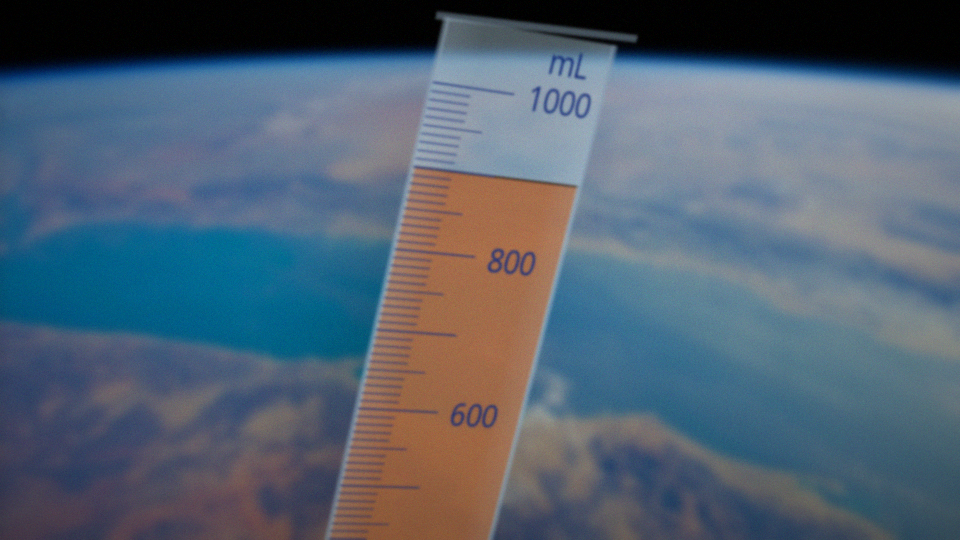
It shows value=900 unit=mL
